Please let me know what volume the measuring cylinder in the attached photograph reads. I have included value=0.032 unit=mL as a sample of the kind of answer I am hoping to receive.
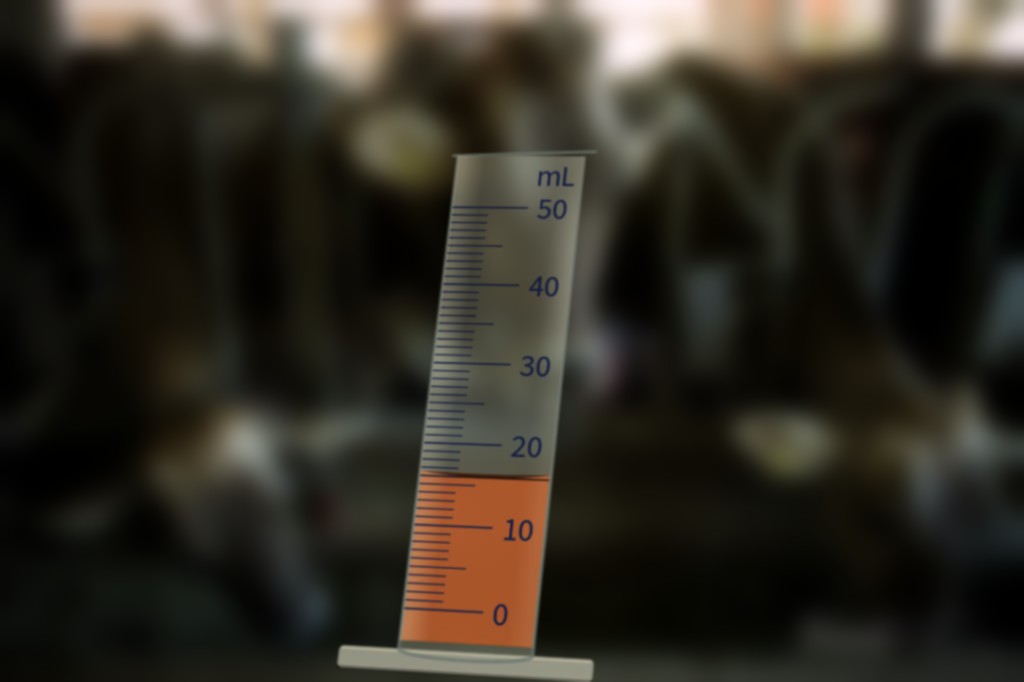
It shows value=16 unit=mL
